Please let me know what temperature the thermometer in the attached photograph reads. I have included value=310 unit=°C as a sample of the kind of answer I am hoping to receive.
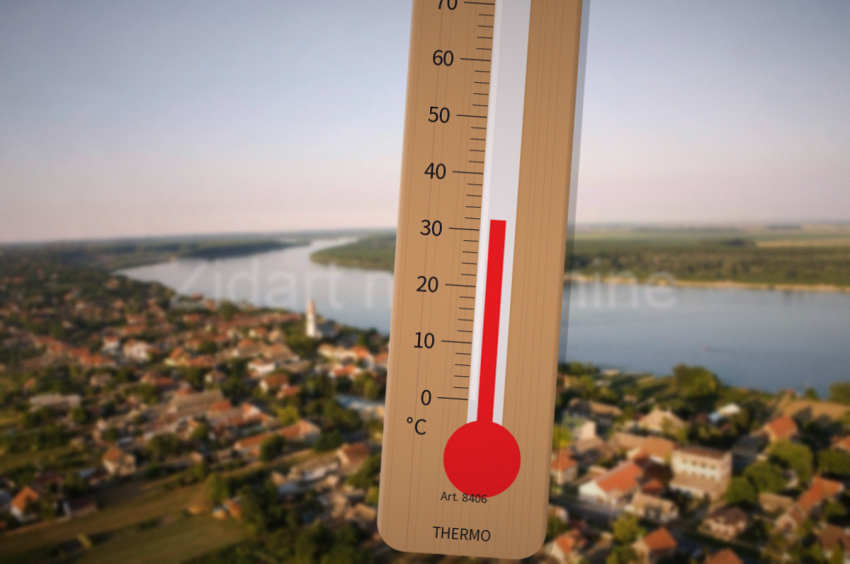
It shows value=32 unit=°C
